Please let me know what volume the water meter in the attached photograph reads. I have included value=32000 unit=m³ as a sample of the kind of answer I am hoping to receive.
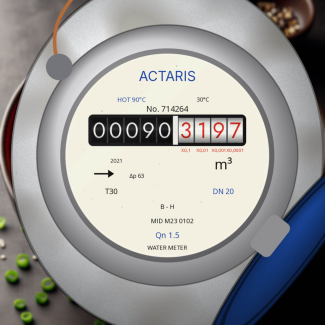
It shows value=90.3197 unit=m³
